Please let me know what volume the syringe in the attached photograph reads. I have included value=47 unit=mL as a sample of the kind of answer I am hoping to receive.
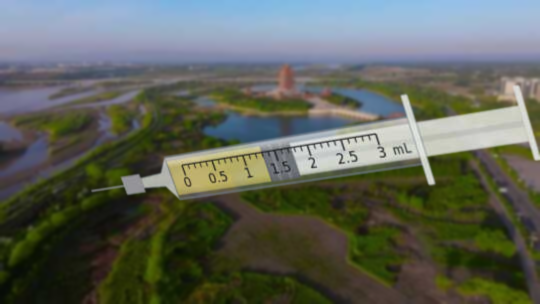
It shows value=1.3 unit=mL
